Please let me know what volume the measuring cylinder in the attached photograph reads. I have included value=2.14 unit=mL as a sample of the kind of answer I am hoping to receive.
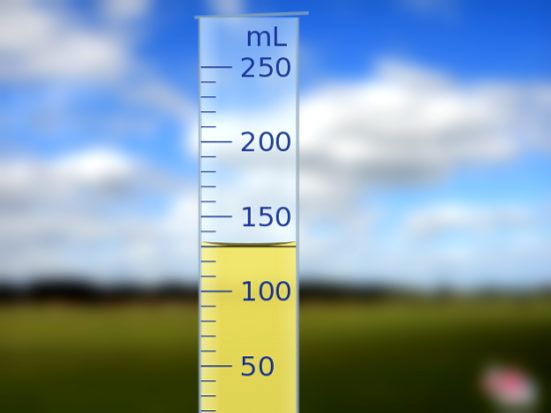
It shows value=130 unit=mL
